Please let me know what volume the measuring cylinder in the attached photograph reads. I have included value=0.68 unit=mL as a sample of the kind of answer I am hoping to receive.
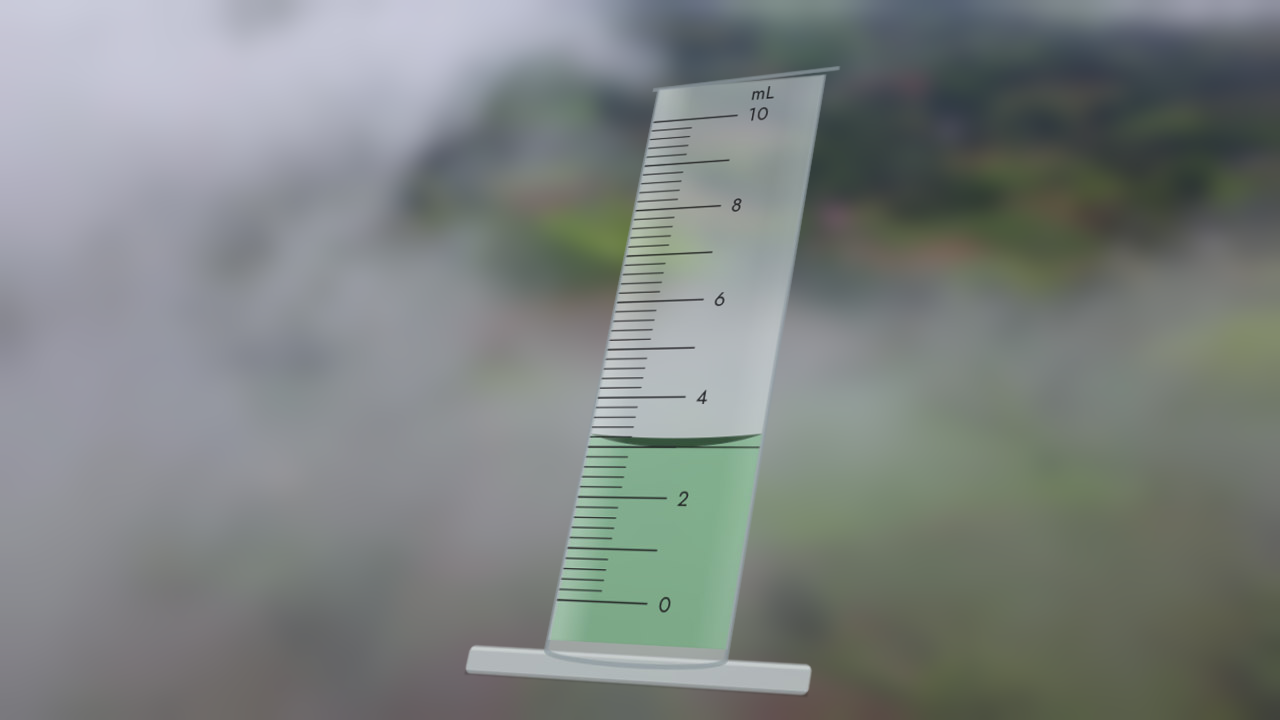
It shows value=3 unit=mL
